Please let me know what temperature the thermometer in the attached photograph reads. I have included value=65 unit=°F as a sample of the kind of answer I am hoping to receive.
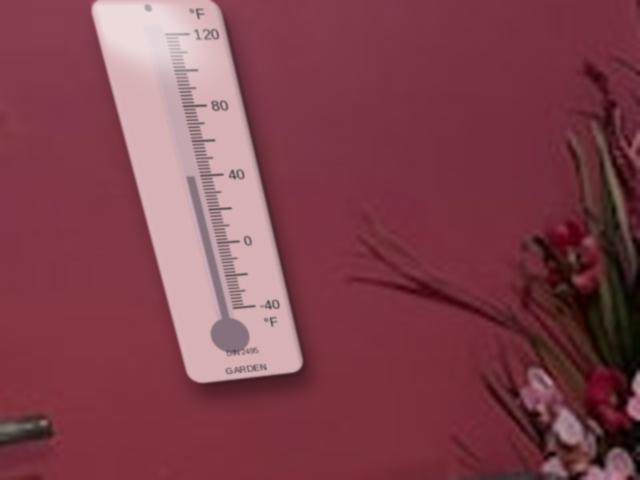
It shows value=40 unit=°F
